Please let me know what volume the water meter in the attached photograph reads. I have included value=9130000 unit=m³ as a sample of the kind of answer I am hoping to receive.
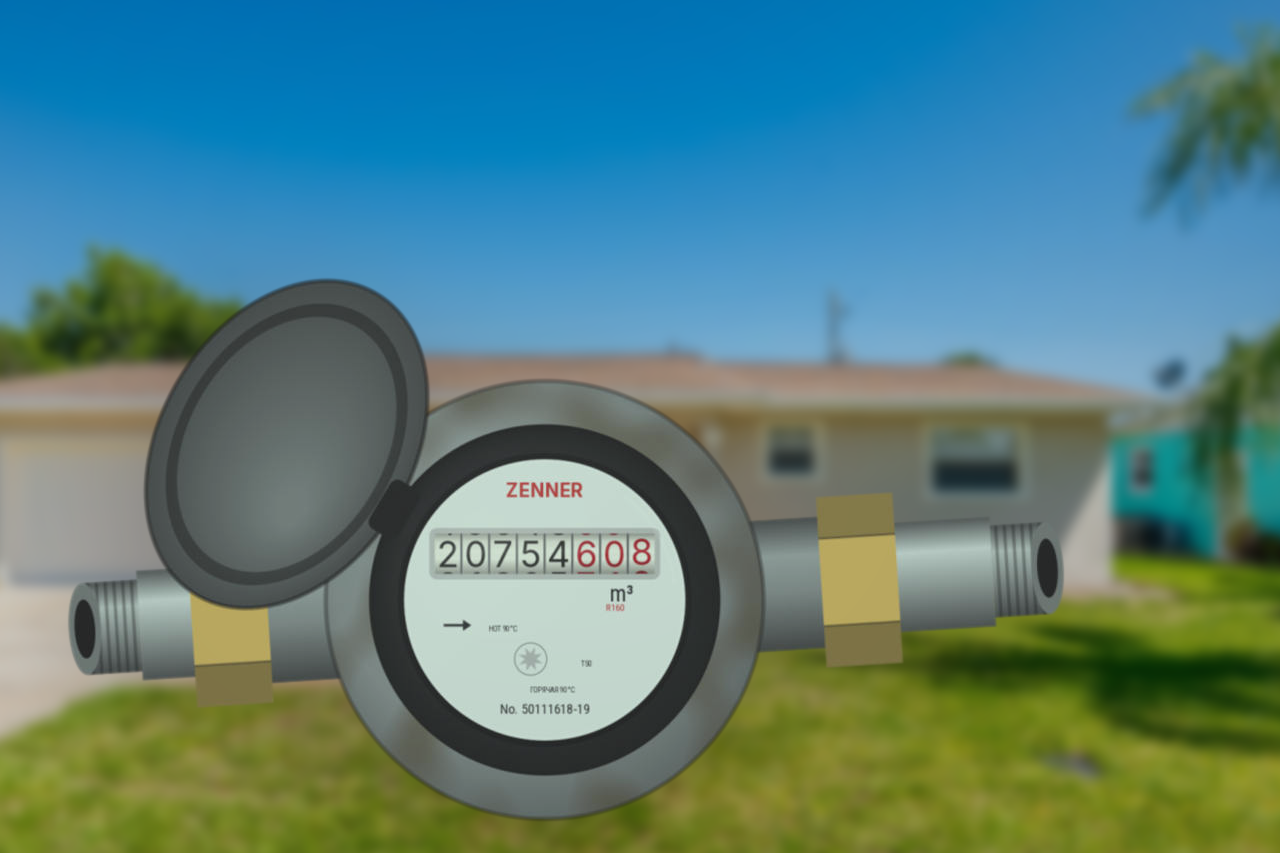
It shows value=20754.608 unit=m³
